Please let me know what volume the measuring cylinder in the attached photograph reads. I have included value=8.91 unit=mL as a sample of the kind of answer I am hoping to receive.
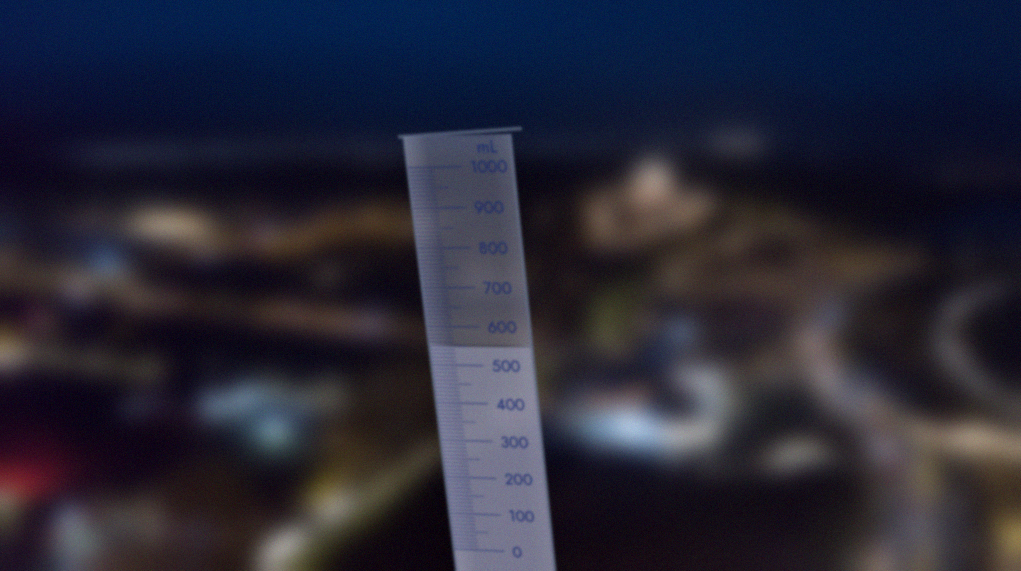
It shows value=550 unit=mL
